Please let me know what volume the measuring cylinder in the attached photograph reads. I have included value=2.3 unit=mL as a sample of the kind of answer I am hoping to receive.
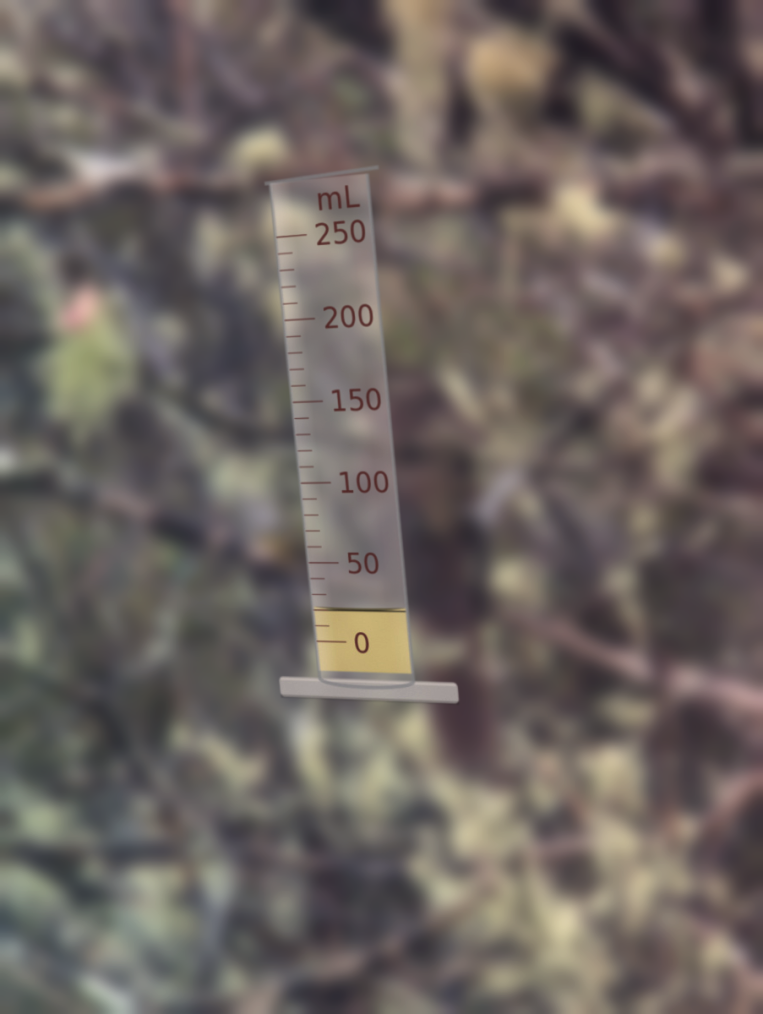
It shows value=20 unit=mL
